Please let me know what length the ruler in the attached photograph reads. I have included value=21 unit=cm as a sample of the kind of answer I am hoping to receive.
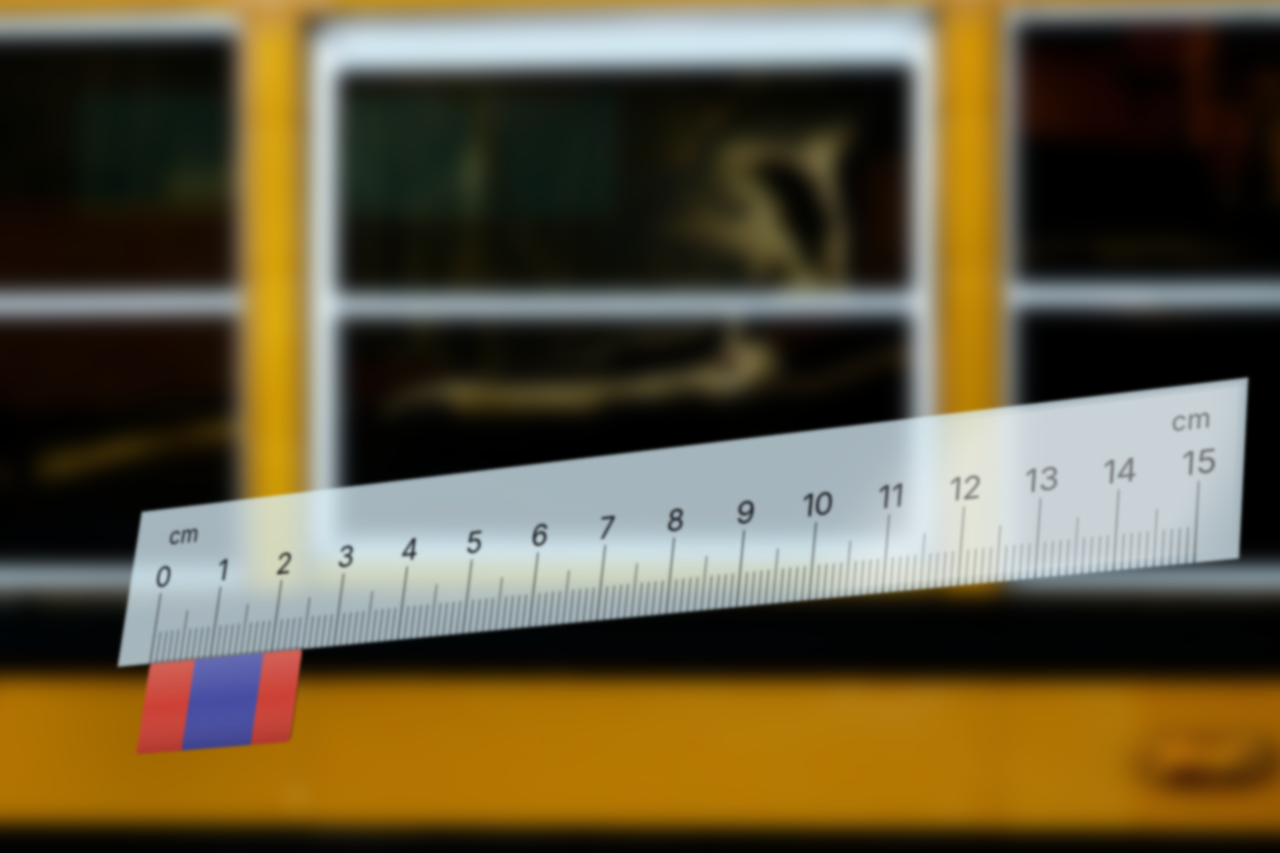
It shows value=2.5 unit=cm
